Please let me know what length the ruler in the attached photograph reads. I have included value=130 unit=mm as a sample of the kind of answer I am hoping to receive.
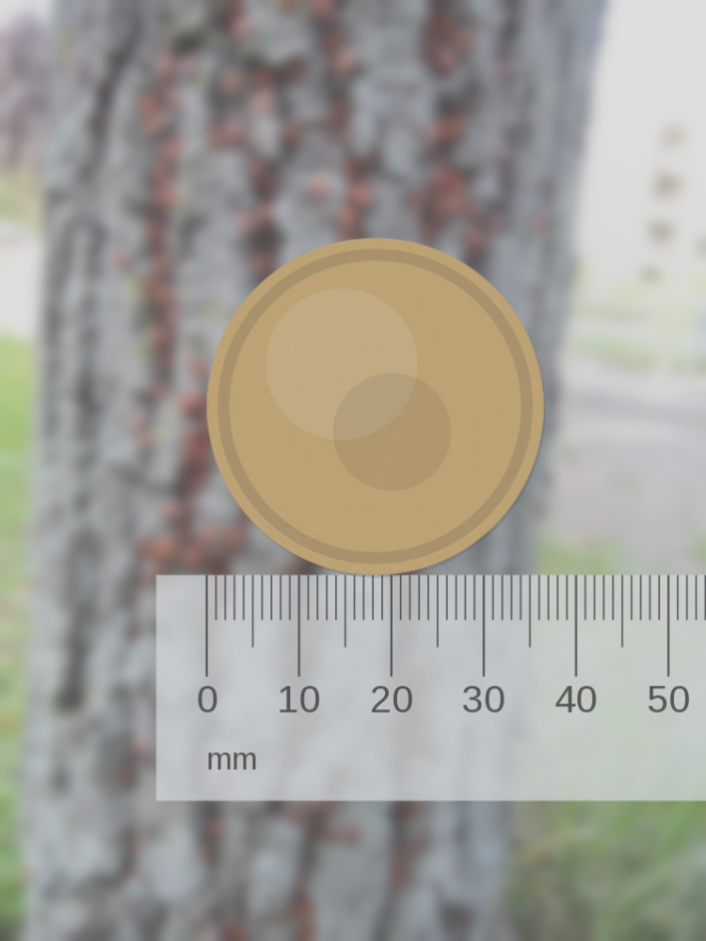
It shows value=36.5 unit=mm
